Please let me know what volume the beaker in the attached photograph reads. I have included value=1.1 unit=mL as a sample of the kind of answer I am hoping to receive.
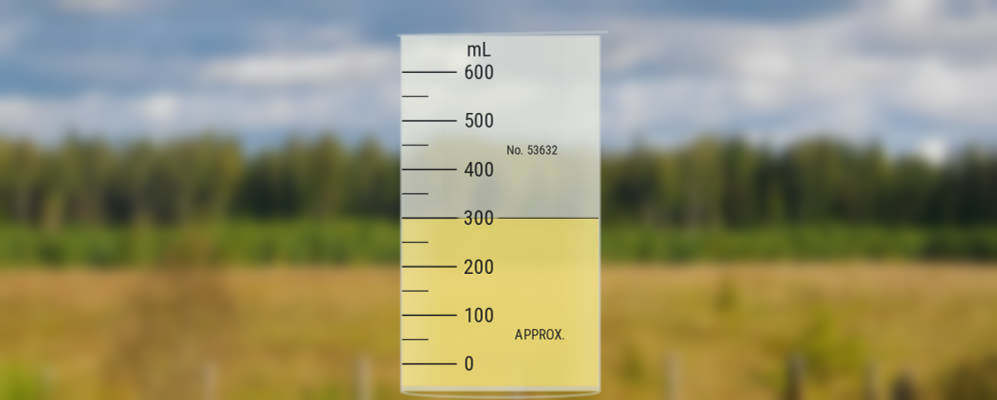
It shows value=300 unit=mL
